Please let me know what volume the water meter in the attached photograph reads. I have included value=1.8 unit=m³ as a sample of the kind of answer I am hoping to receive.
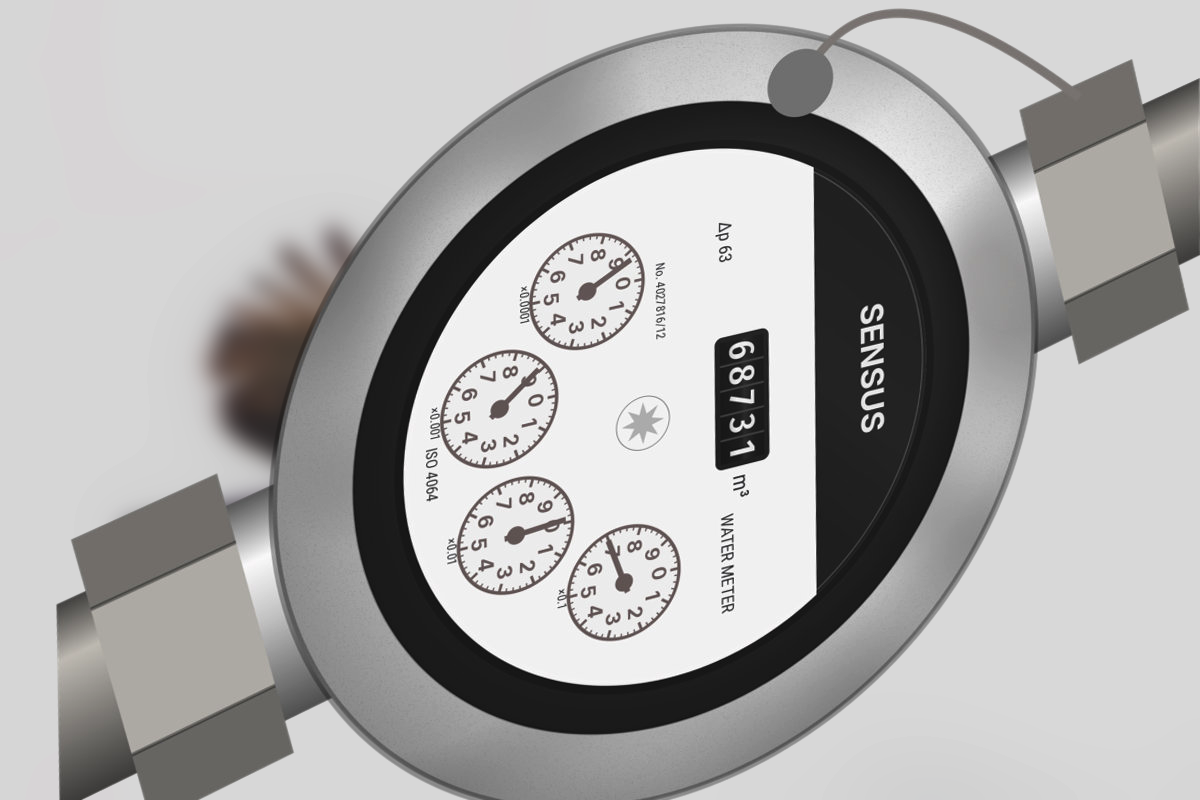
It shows value=68731.6989 unit=m³
